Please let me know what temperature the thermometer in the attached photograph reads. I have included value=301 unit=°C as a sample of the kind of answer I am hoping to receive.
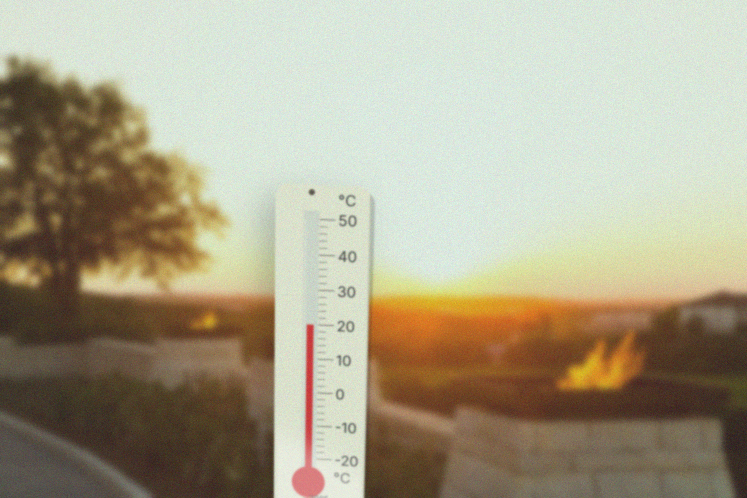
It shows value=20 unit=°C
